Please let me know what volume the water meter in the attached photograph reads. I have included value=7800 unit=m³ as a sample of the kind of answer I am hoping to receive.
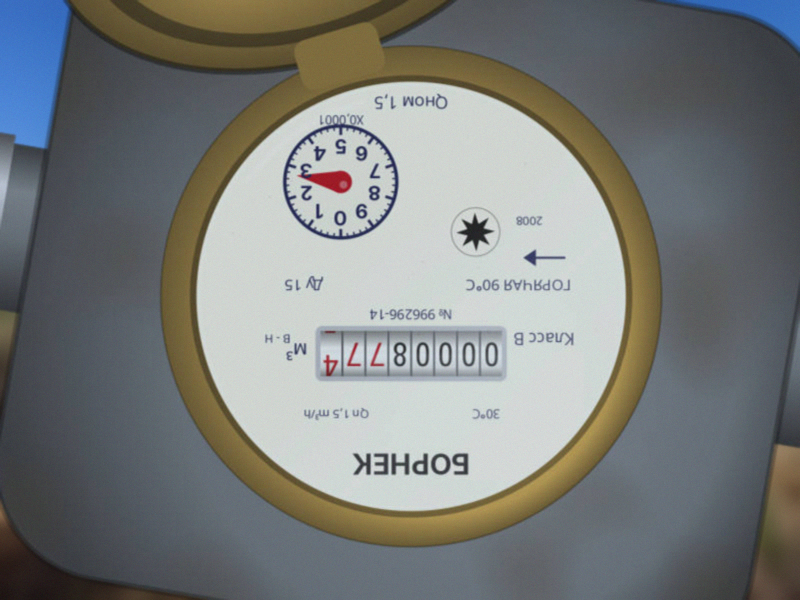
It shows value=8.7742 unit=m³
